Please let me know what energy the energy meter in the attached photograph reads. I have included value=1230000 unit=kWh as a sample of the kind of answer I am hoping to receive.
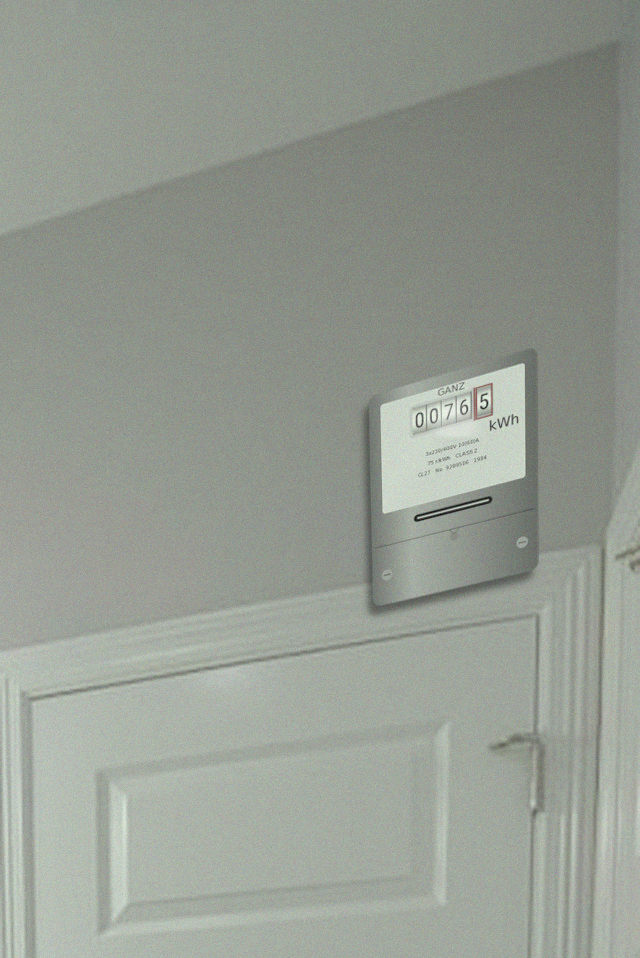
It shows value=76.5 unit=kWh
